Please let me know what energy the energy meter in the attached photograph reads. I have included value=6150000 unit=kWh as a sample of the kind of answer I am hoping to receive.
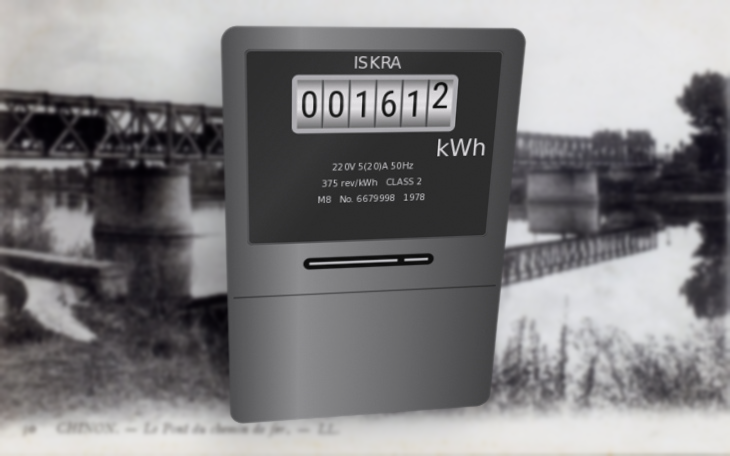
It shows value=1612 unit=kWh
